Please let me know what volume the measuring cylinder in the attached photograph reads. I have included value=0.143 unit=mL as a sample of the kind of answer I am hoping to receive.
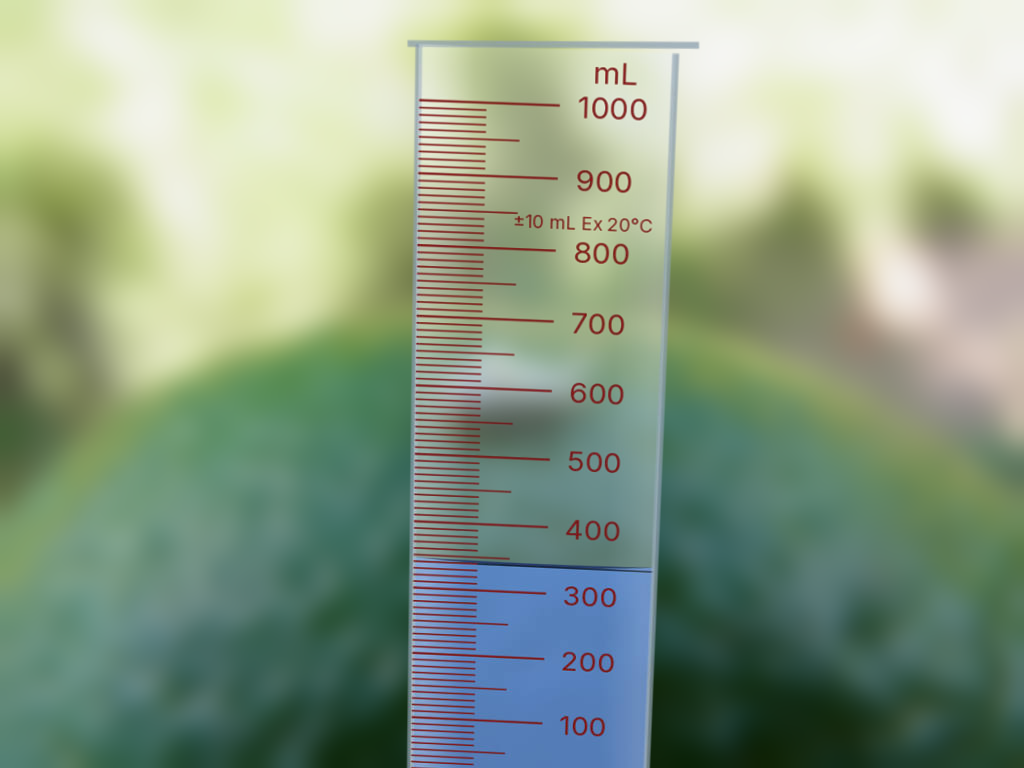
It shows value=340 unit=mL
